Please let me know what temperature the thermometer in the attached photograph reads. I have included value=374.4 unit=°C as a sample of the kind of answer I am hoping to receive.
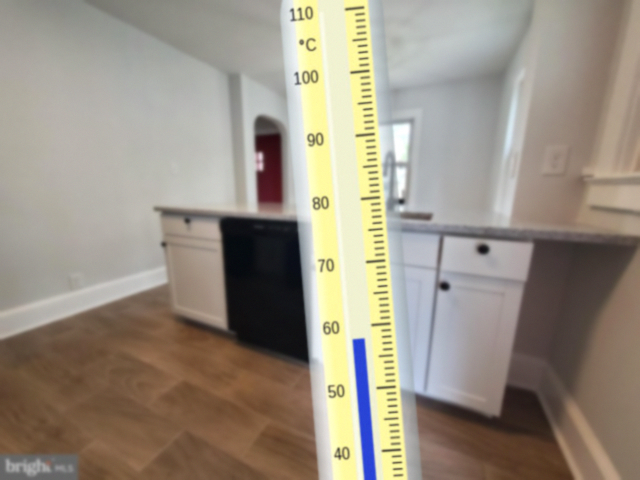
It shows value=58 unit=°C
